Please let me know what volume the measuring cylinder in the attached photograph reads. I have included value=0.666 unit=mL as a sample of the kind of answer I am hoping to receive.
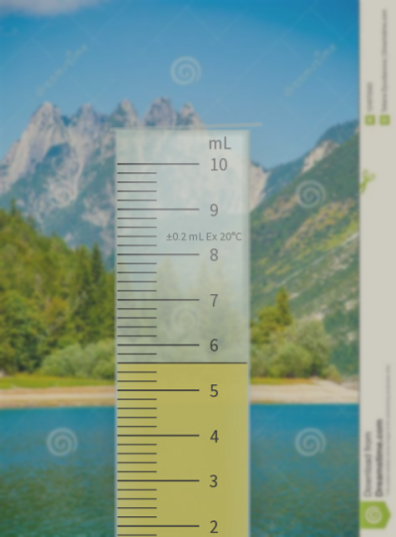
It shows value=5.6 unit=mL
